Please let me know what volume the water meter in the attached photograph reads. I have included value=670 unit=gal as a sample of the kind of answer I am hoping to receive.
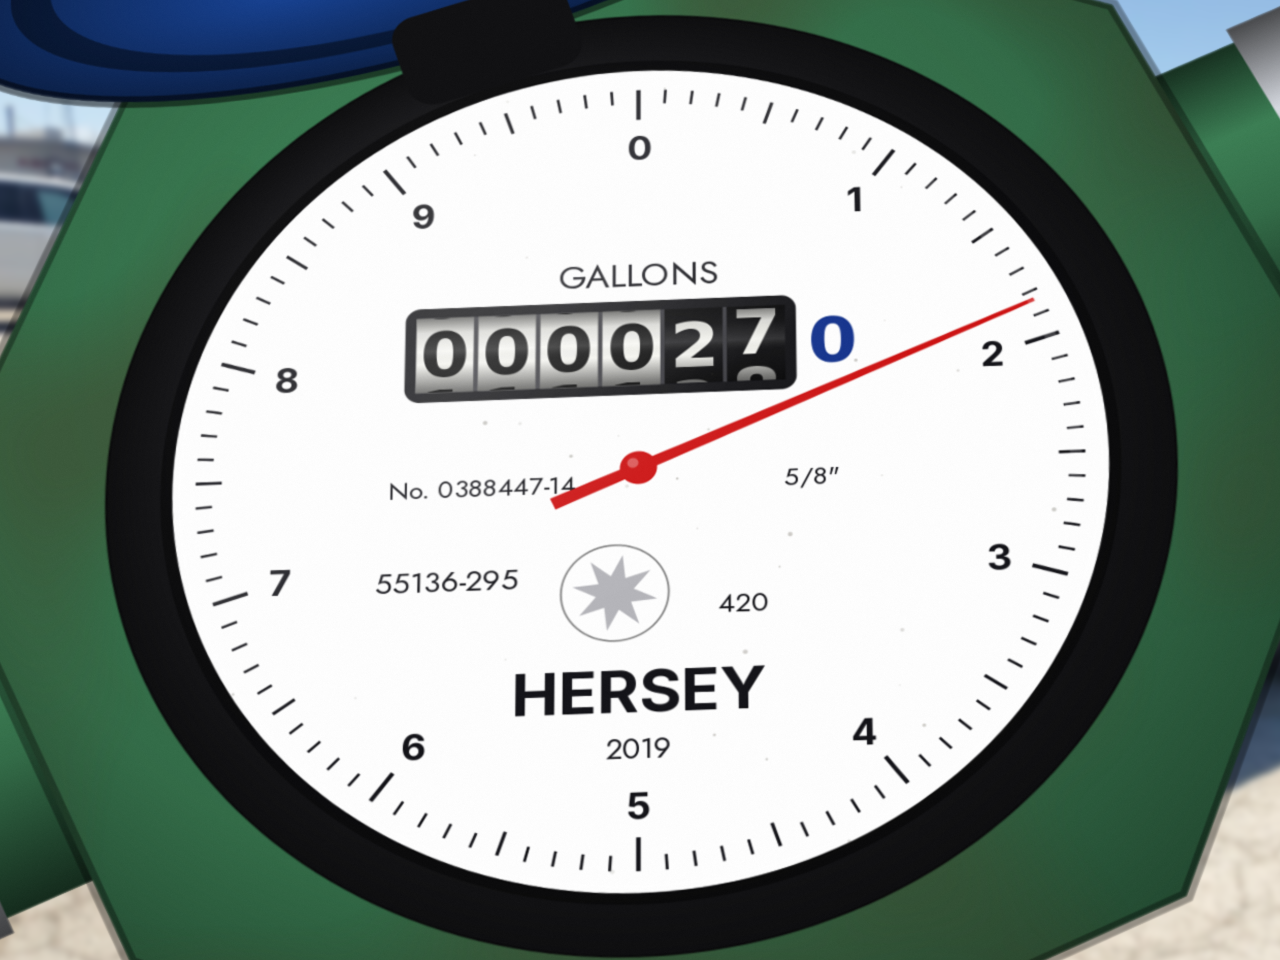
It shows value=271.8 unit=gal
